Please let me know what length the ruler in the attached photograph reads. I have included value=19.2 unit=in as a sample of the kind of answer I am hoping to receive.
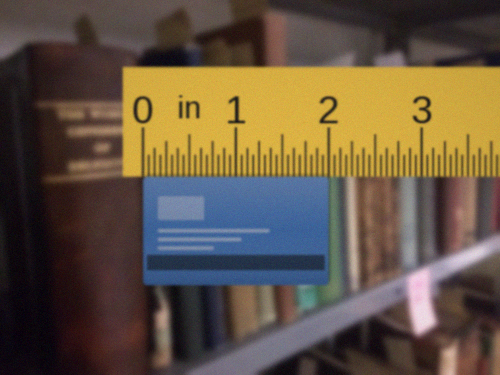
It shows value=2 unit=in
